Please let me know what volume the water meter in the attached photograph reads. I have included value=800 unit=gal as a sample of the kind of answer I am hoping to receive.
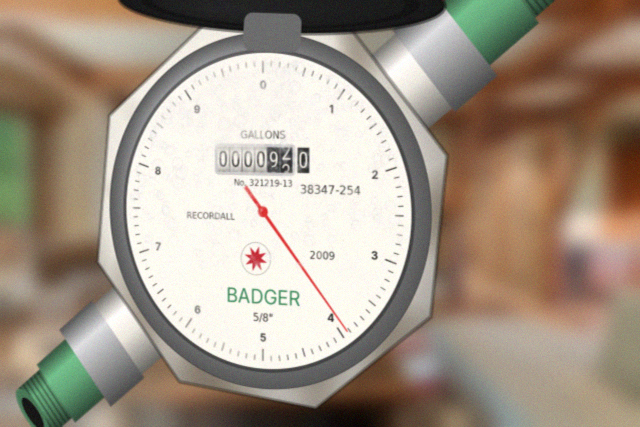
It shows value=923.9 unit=gal
